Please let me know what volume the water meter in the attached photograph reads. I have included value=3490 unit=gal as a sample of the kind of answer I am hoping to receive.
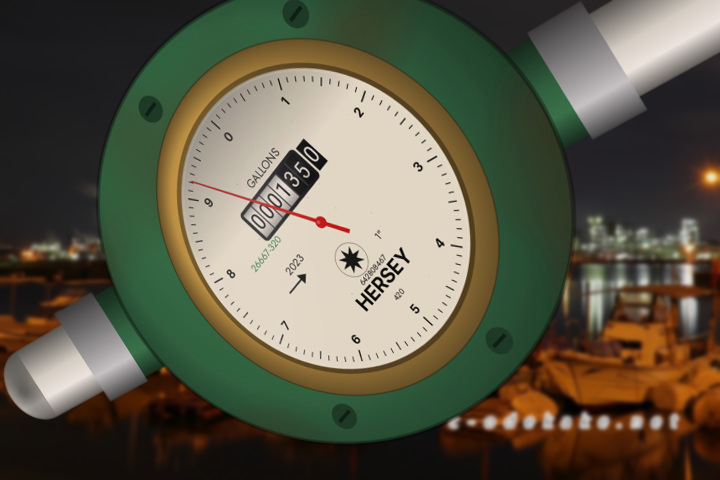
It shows value=1349.2 unit=gal
